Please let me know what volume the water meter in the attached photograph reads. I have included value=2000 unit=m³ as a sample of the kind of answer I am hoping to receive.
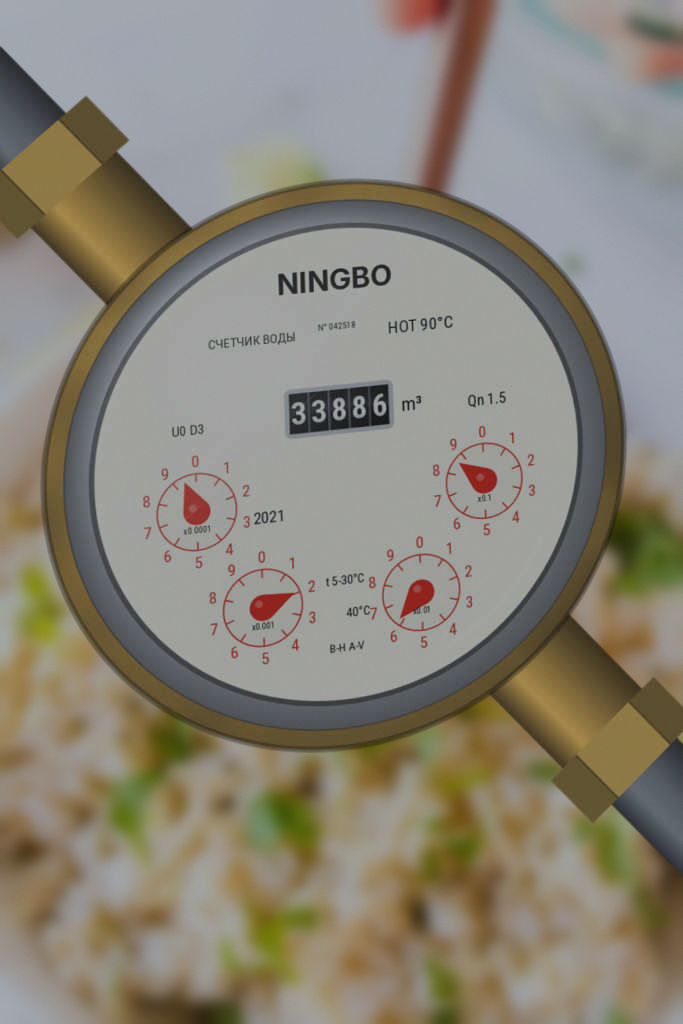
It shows value=33886.8619 unit=m³
